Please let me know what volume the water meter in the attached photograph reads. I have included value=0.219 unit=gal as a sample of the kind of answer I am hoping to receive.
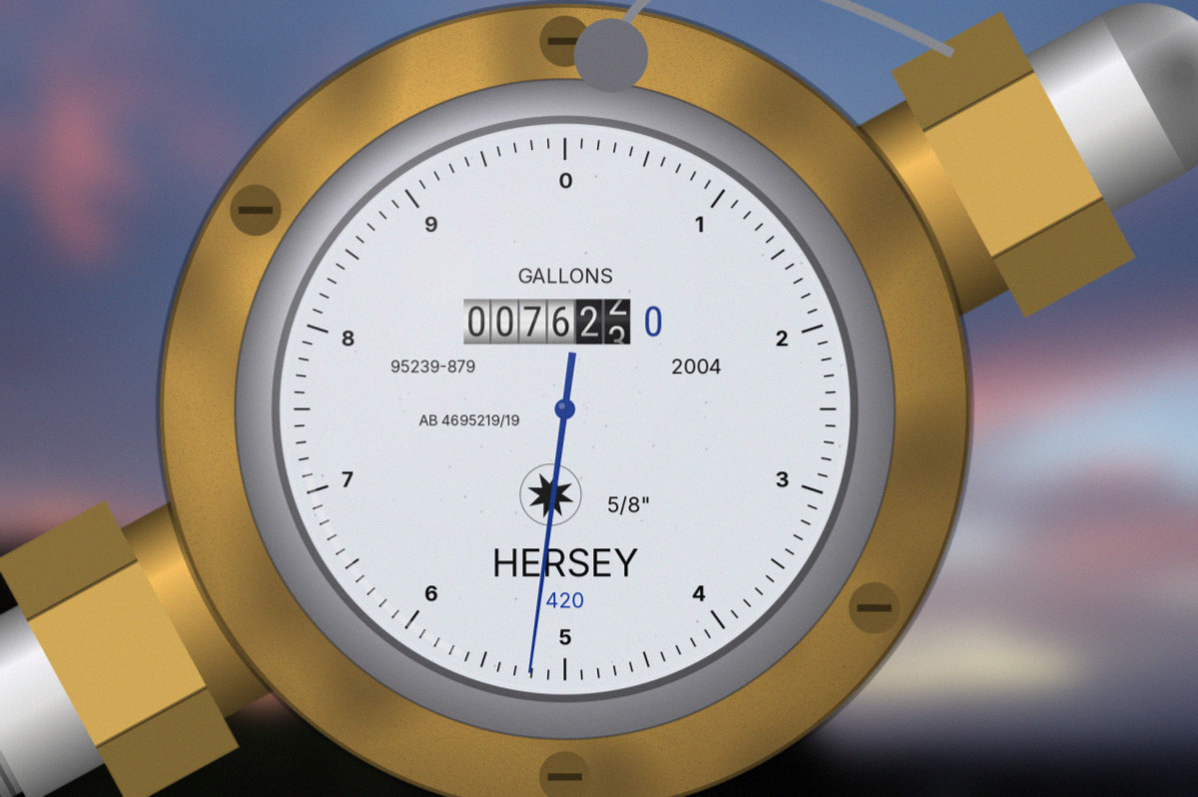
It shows value=76225.2 unit=gal
